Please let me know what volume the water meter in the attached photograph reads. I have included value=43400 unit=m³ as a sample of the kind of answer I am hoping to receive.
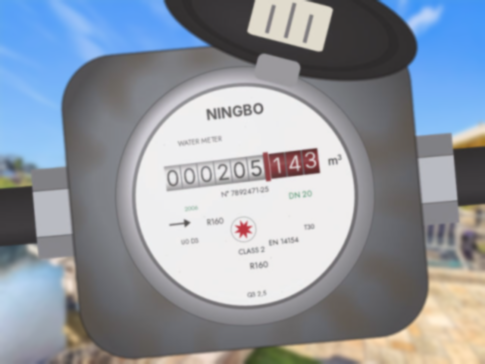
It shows value=205.143 unit=m³
